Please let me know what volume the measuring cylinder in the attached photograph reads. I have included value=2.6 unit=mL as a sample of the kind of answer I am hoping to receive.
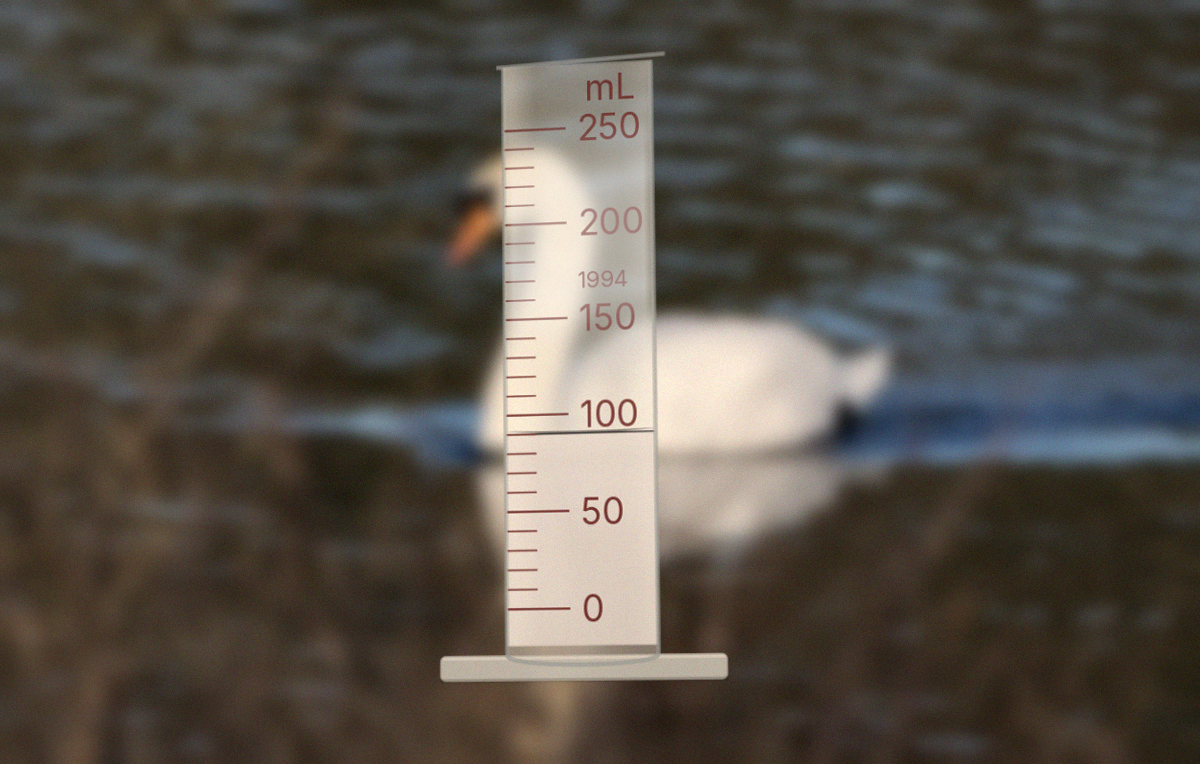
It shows value=90 unit=mL
